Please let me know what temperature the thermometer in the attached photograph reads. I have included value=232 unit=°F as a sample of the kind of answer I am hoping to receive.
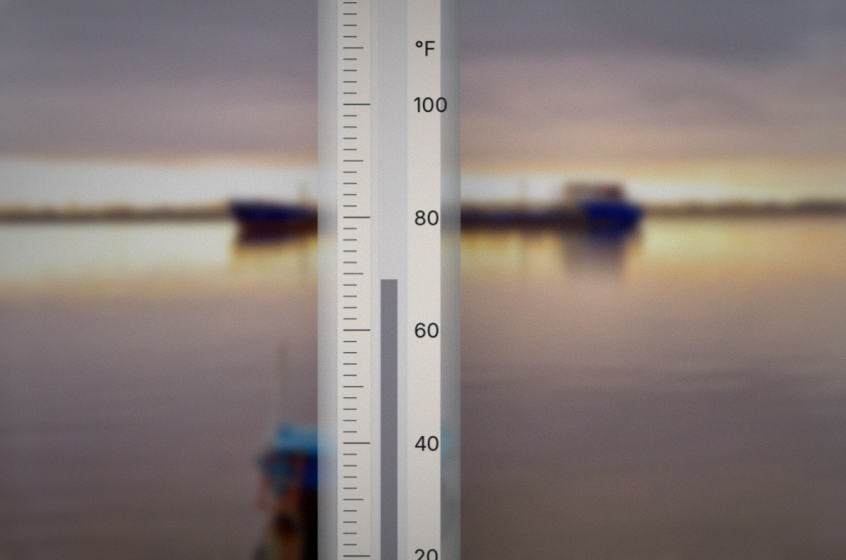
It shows value=69 unit=°F
